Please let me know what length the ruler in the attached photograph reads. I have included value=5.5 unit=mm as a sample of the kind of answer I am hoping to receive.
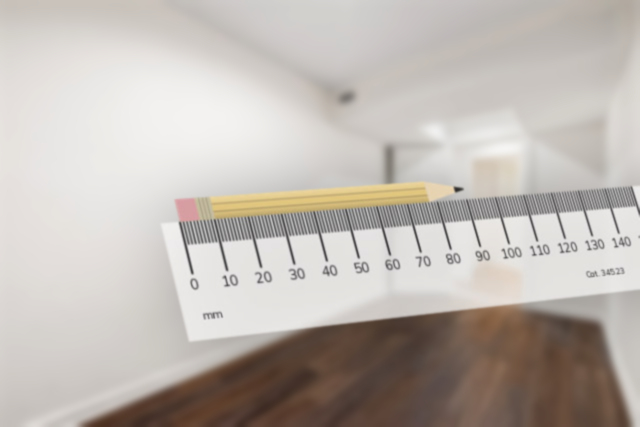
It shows value=90 unit=mm
